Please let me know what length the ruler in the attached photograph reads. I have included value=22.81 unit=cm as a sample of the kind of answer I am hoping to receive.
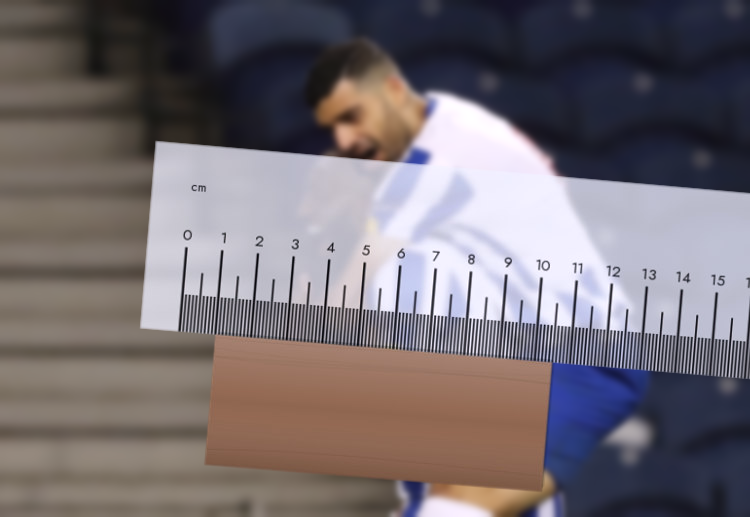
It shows value=9.5 unit=cm
